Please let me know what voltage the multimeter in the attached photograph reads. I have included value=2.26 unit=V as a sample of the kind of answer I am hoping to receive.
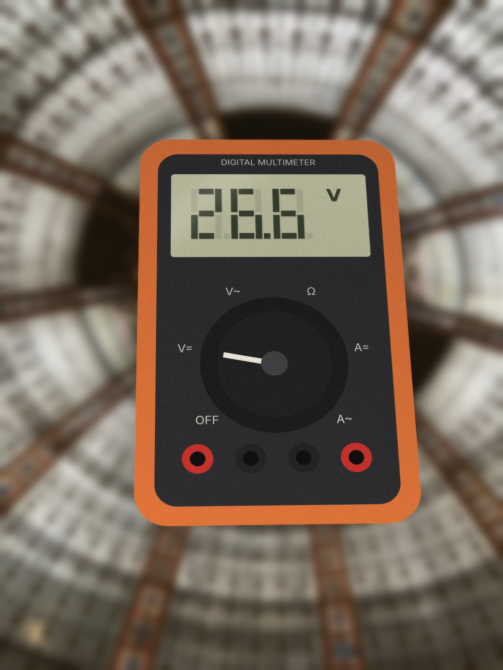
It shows value=26.6 unit=V
